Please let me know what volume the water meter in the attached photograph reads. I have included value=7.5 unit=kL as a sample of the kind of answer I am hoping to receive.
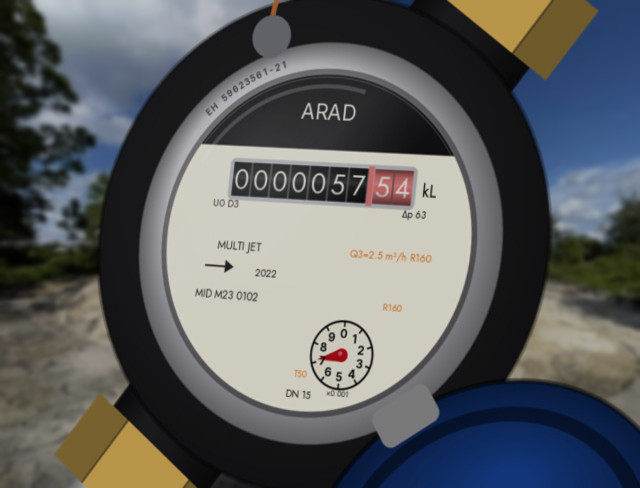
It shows value=57.547 unit=kL
